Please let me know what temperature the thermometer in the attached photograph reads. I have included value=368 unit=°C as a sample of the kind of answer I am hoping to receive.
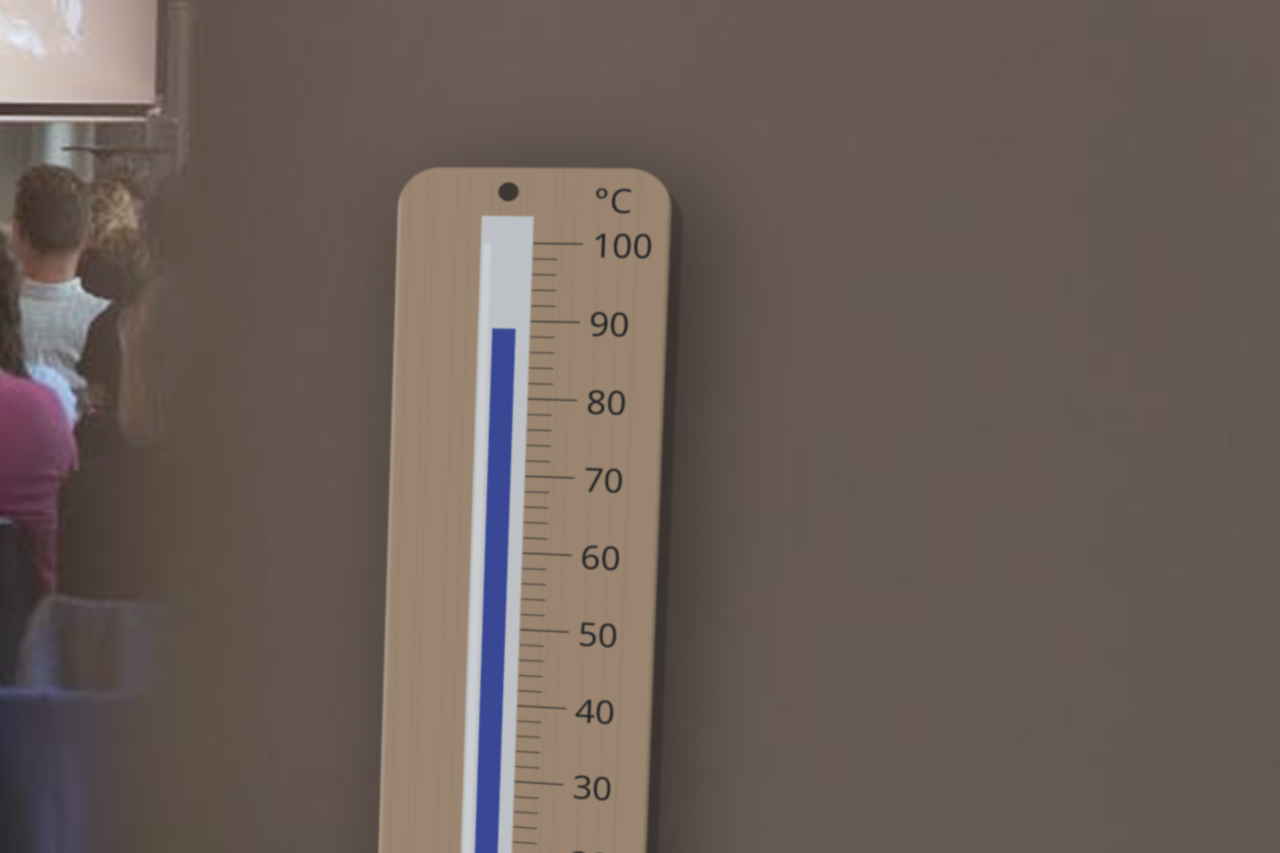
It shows value=89 unit=°C
